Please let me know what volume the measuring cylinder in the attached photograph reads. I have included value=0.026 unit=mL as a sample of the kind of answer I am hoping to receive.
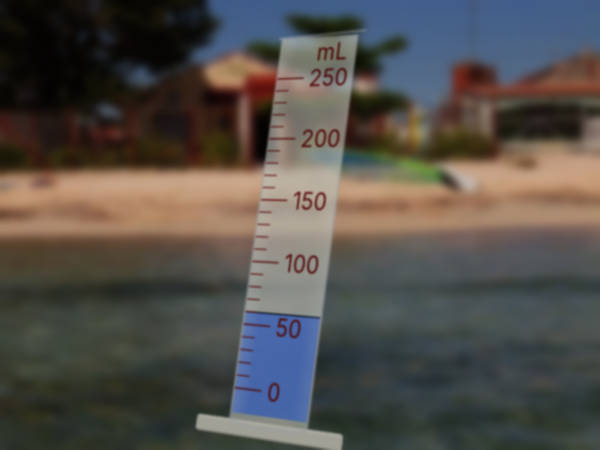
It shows value=60 unit=mL
